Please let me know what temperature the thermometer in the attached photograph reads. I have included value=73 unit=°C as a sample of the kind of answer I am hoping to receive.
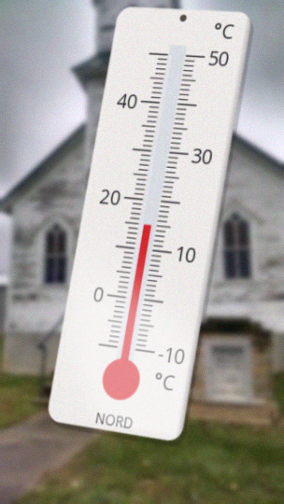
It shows value=15 unit=°C
